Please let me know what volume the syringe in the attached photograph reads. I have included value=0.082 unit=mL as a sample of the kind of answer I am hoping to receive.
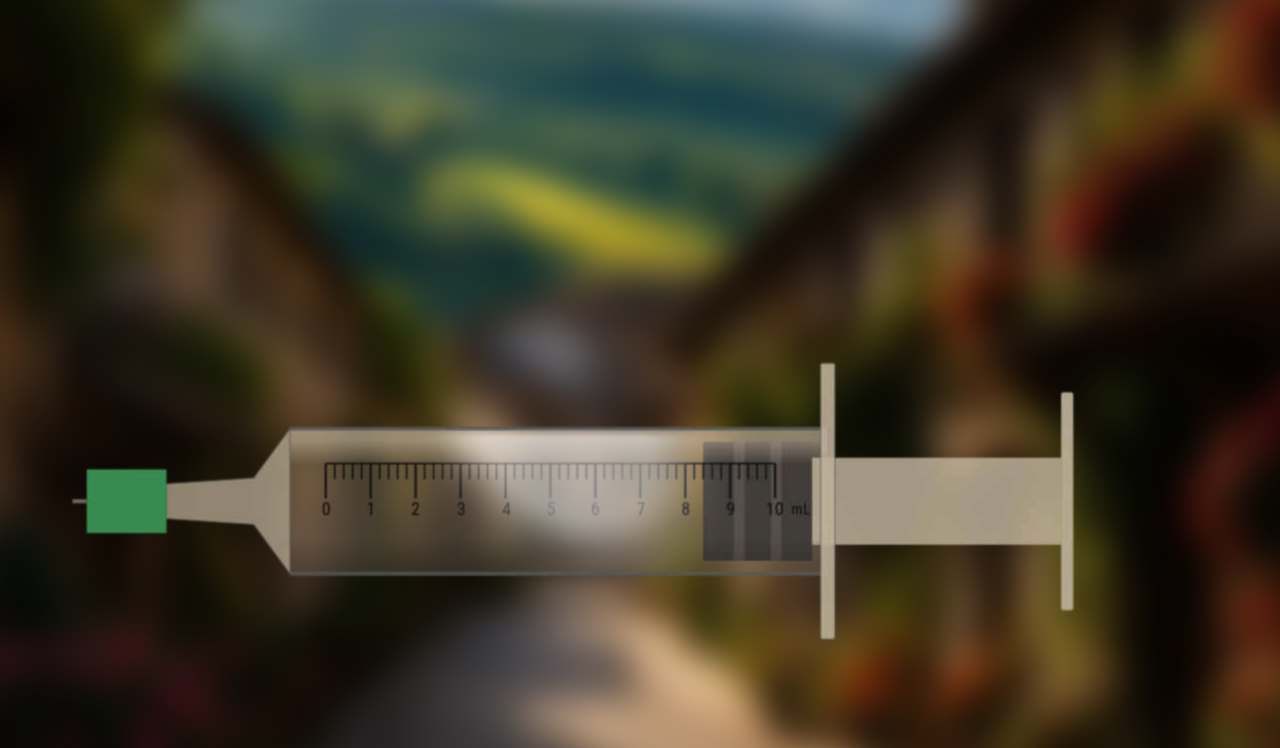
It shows value=8.4 unit=mL
